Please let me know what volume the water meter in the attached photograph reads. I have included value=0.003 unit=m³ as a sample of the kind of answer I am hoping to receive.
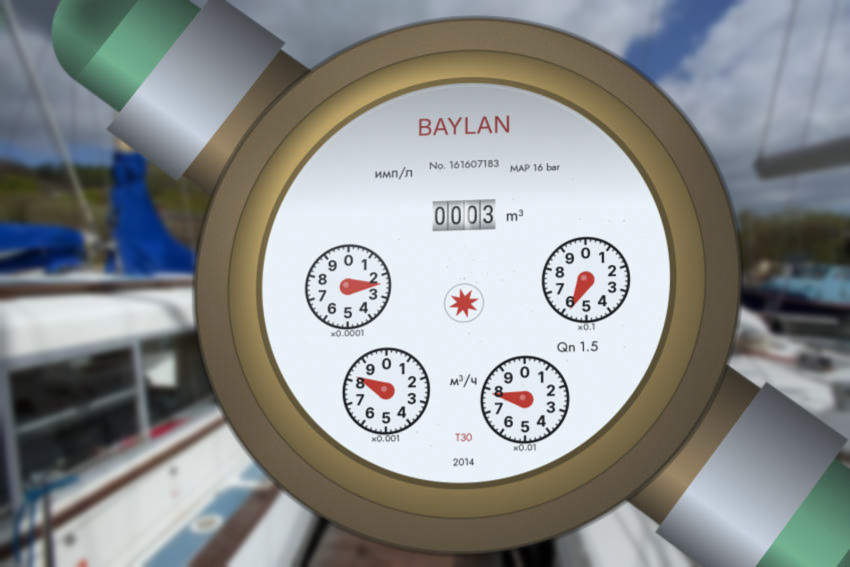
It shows value=3.5782 unit=m³
